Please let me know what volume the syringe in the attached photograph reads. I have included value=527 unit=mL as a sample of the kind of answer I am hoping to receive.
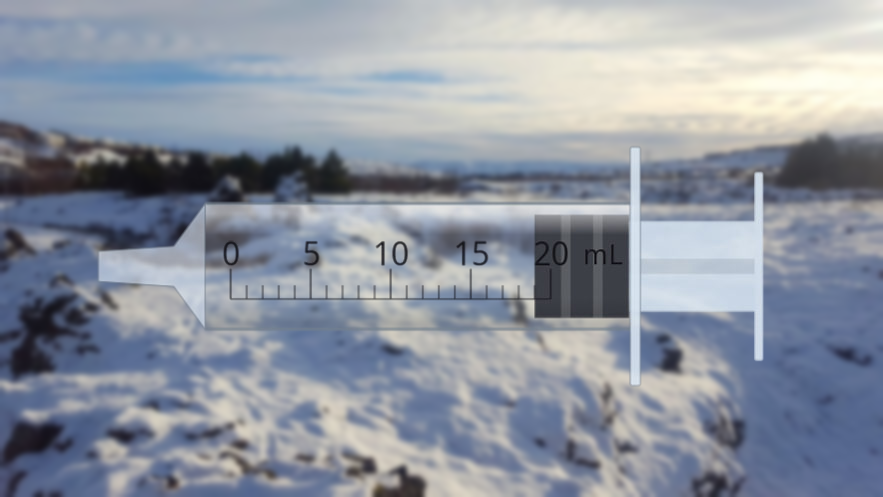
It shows value=19 unit=mL
